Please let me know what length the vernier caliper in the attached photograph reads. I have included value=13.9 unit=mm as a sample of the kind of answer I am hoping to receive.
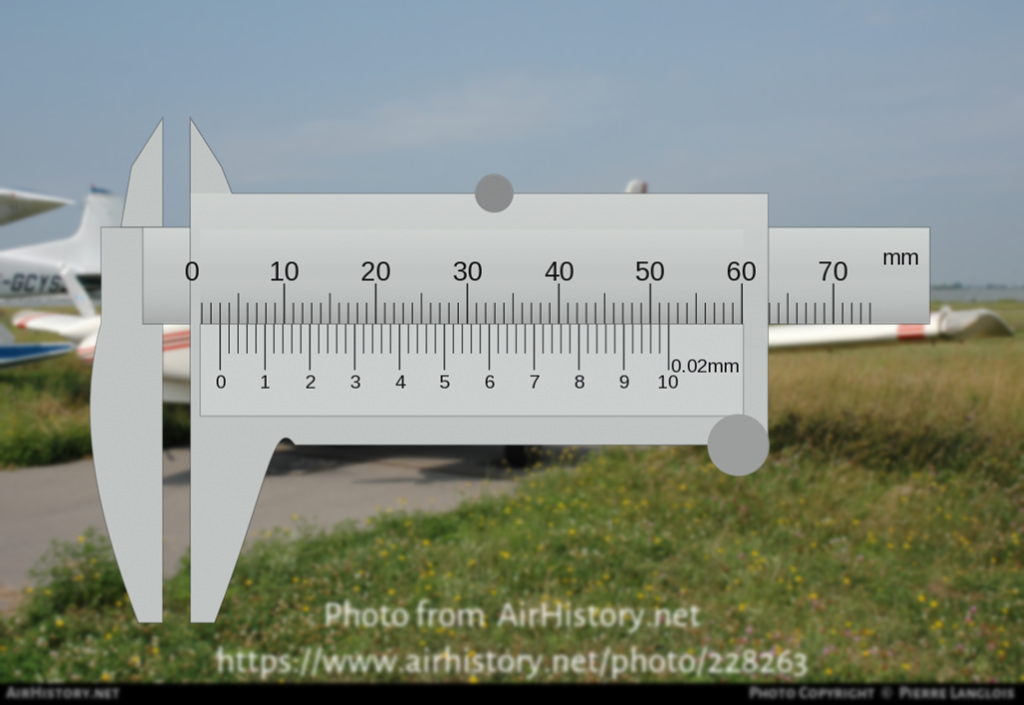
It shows value=3.0 unit=mm
